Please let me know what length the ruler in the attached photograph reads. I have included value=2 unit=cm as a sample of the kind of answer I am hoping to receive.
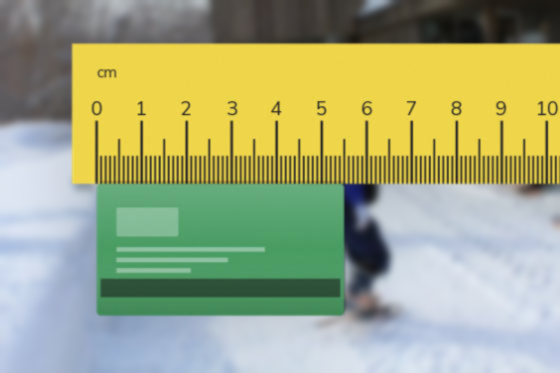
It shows value=5.5 unit=cm
